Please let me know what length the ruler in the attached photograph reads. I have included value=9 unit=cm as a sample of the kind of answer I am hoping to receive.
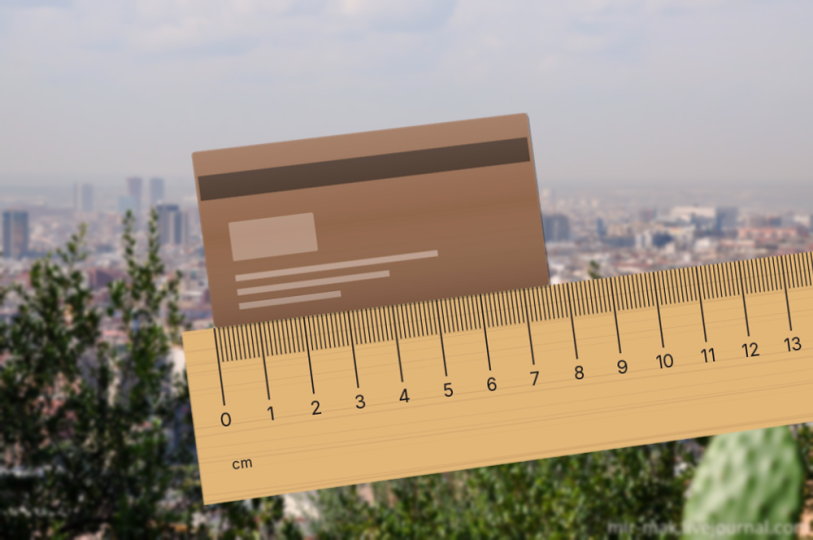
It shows value=7.6 unit=cm
